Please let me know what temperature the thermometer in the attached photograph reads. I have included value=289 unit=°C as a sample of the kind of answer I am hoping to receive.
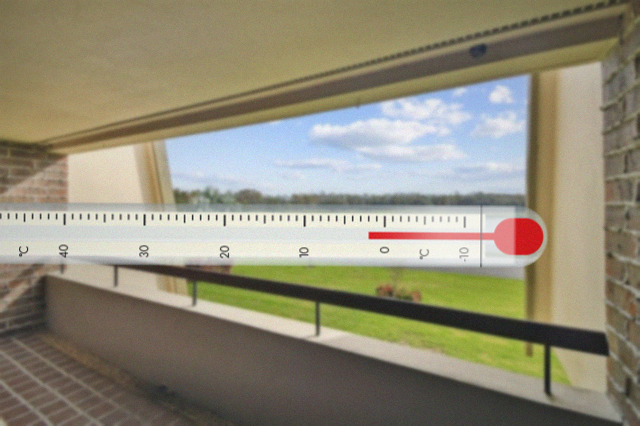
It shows value=2 unit=°C
